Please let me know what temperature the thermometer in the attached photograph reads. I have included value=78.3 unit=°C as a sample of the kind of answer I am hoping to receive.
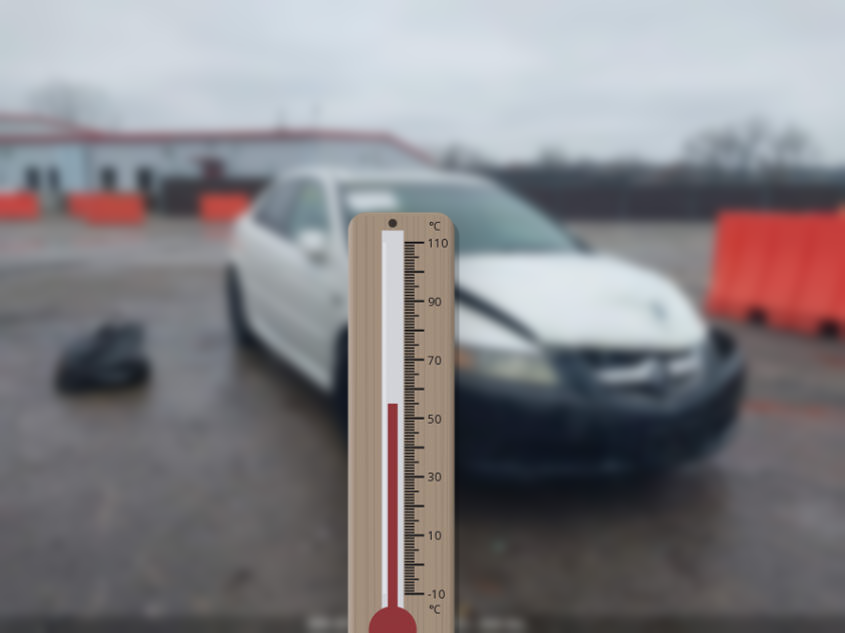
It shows value=55 unit=°C
